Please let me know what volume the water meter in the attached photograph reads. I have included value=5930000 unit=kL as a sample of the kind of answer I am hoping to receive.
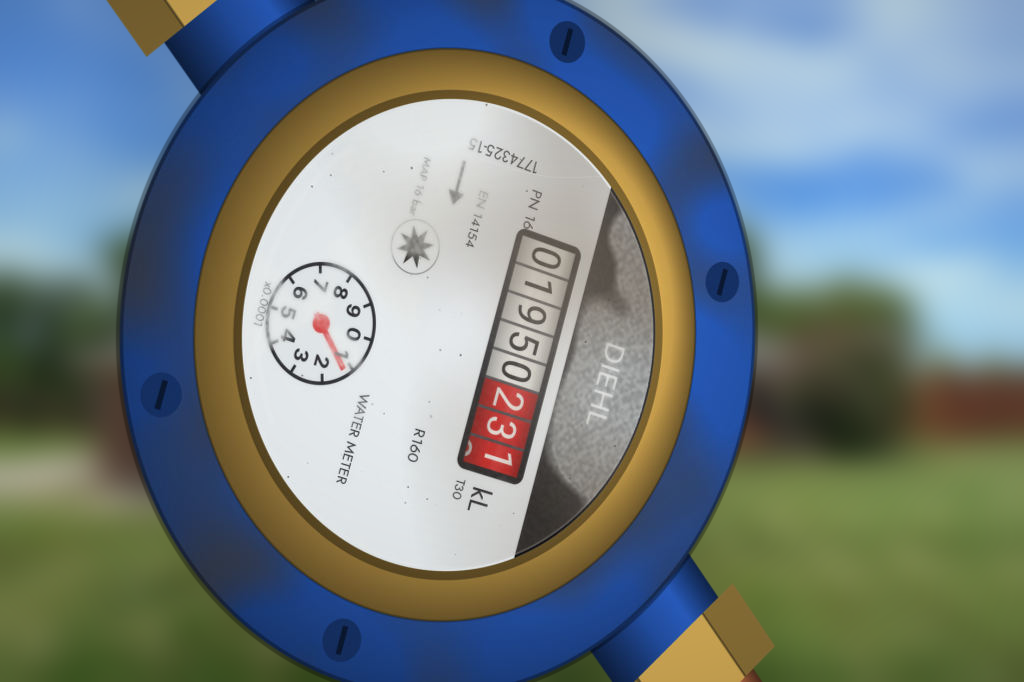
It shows value=1950.2311 unit=kL
